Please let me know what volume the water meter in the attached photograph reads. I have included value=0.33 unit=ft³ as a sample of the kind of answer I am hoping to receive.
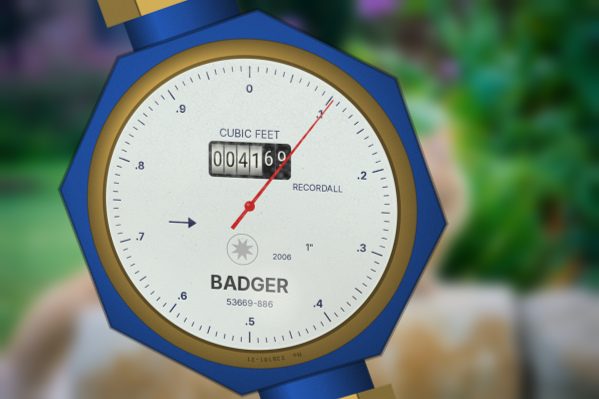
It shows value=4169.10 unit=ft³
